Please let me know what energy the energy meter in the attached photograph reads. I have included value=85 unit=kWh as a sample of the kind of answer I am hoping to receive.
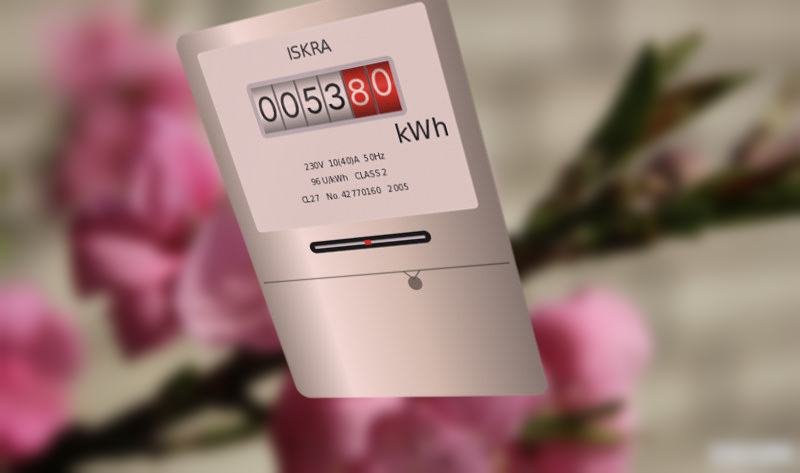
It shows value=53.80 unit=kWh
